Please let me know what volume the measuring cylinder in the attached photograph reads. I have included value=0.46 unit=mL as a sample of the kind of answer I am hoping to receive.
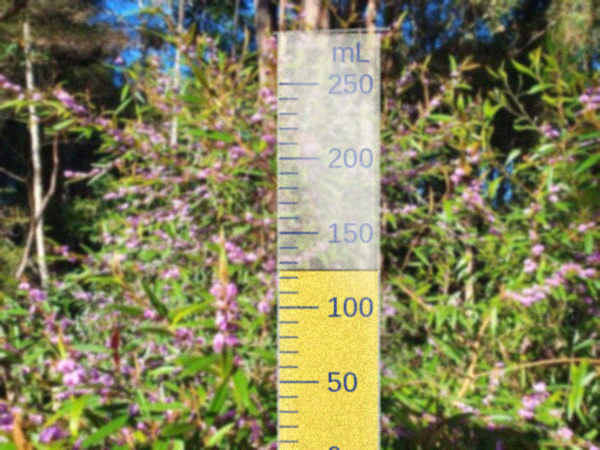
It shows value=125 unit=mL
